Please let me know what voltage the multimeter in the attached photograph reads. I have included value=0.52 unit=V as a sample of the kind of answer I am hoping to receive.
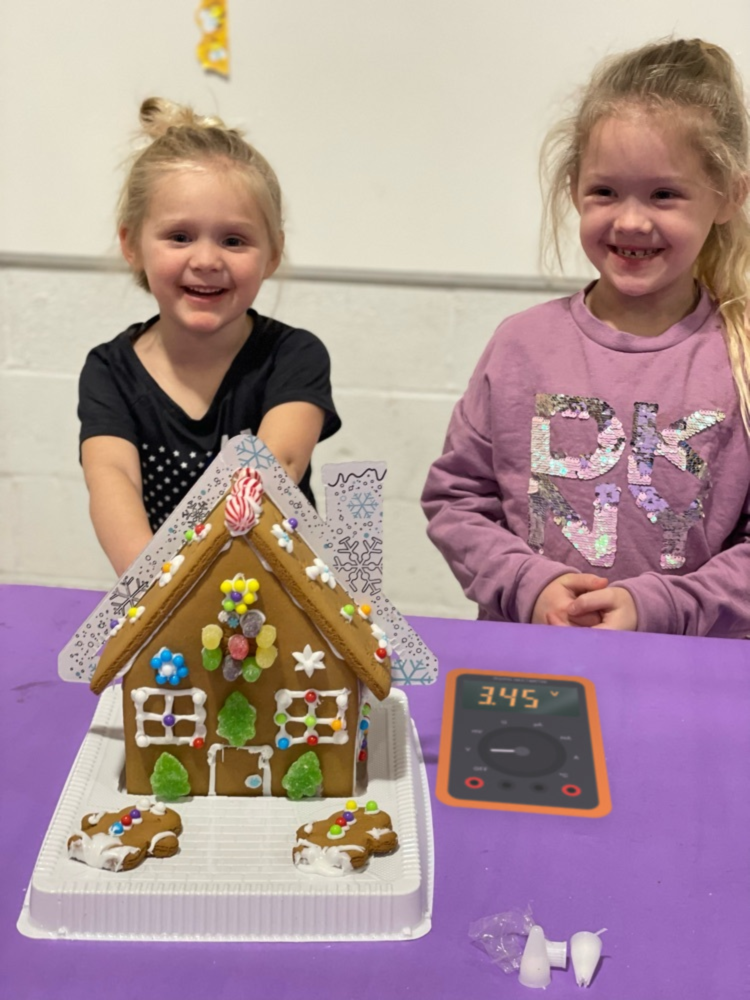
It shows value=3.45 unit=V
